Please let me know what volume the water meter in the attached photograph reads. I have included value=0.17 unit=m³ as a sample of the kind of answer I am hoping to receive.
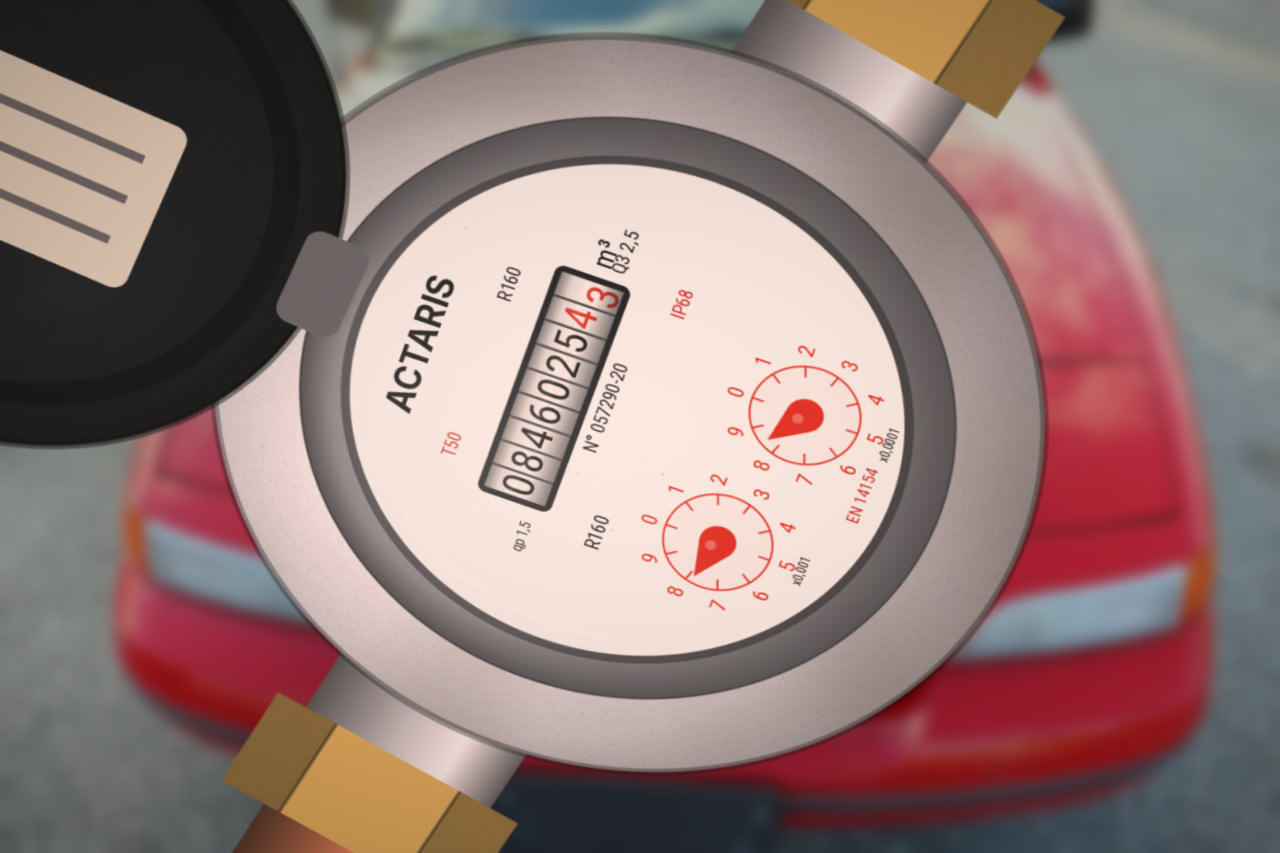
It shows value=846025.4278 unit=m³
